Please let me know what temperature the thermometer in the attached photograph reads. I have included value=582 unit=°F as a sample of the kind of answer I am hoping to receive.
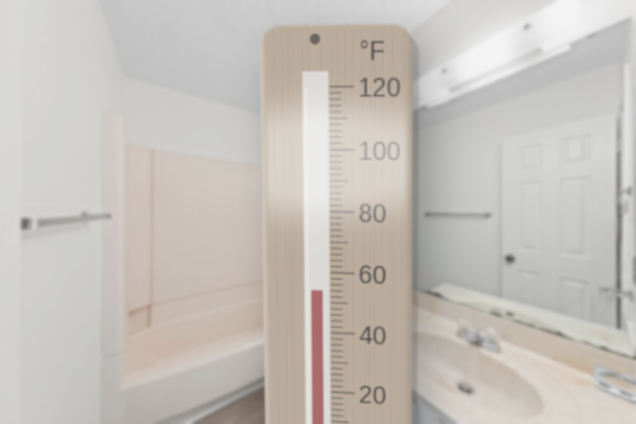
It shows value=54 unit=°F
